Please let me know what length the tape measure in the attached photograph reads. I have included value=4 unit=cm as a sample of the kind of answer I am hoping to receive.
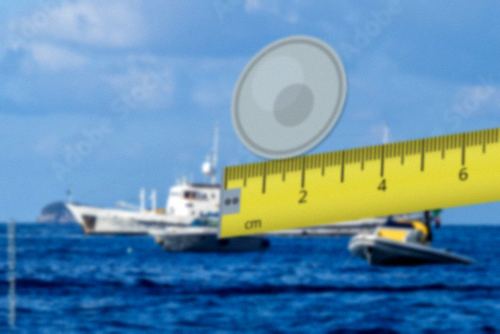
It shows value=3 unit=cm
